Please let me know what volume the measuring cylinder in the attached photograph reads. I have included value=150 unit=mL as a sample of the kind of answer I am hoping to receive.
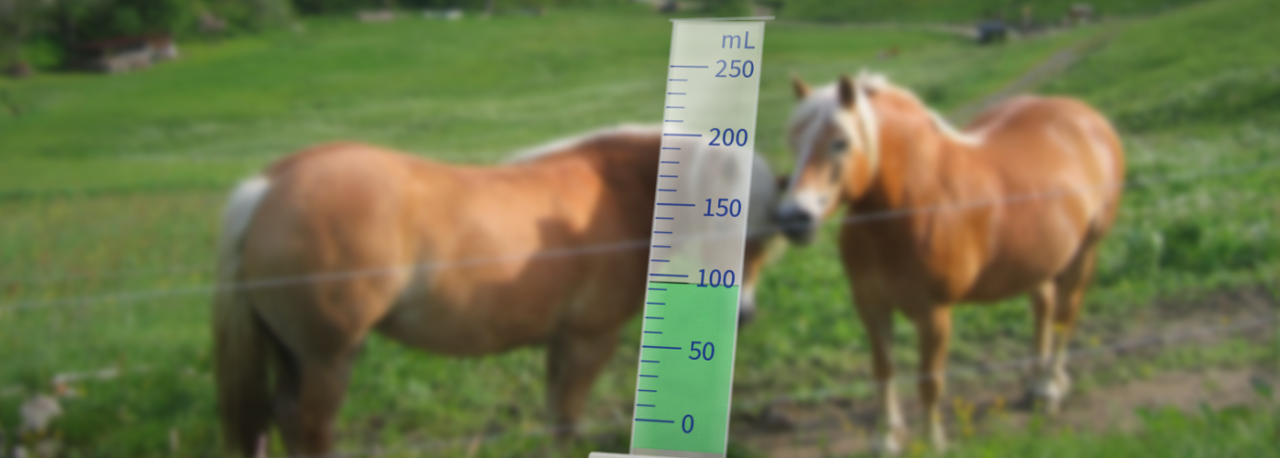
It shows value=95 unit=mL
